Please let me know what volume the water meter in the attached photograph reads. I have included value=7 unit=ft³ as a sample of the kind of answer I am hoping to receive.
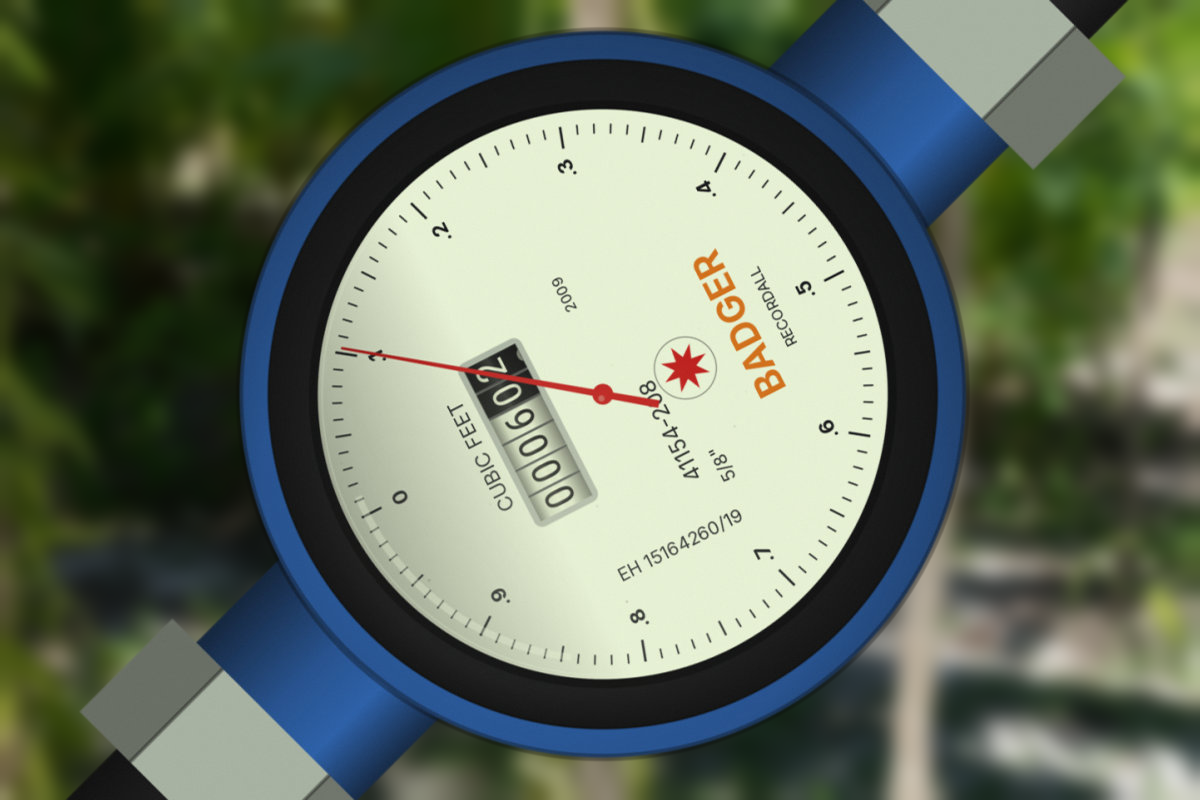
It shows value=602.10 unit=ft³
